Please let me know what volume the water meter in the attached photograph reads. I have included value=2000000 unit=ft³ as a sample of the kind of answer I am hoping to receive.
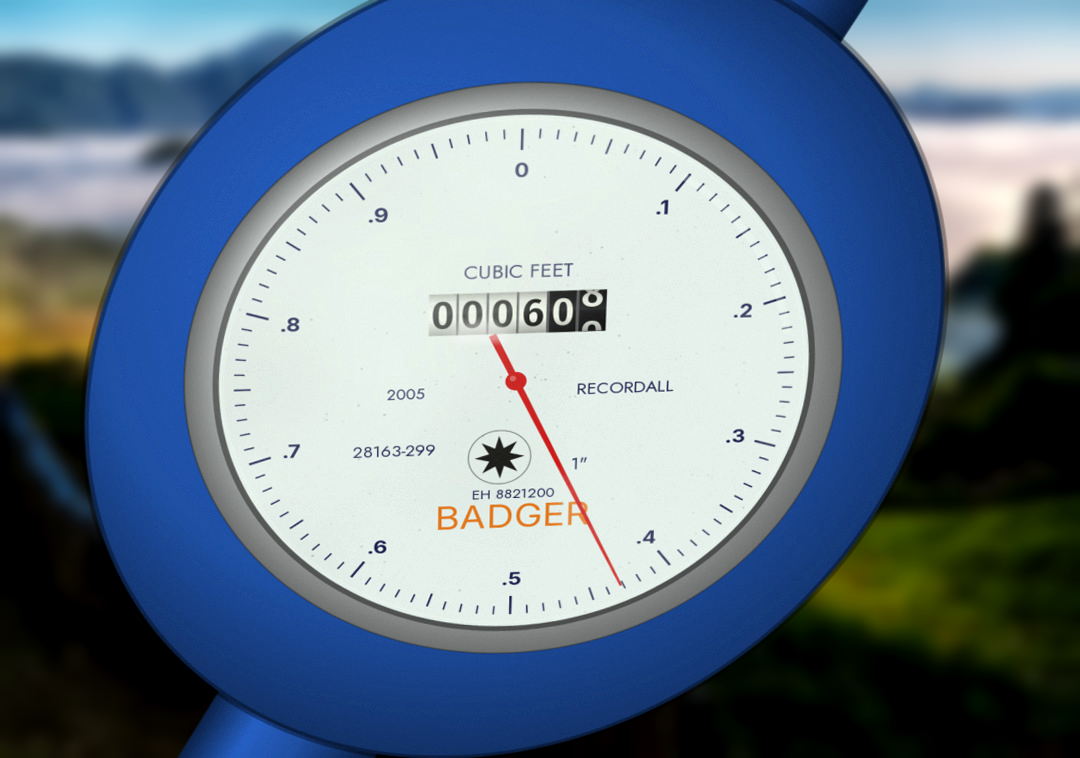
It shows value=608.43 unit=ft³
